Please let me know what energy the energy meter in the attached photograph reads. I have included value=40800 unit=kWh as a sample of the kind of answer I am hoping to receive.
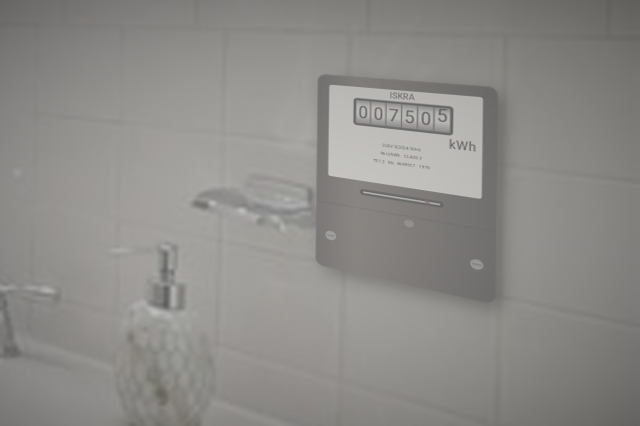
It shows value=7505 unit=kWh
